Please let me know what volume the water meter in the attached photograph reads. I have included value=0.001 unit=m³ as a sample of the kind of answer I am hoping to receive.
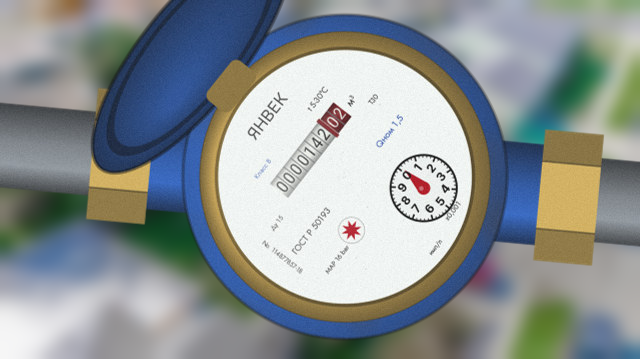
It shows value=142.020 unit=m³
